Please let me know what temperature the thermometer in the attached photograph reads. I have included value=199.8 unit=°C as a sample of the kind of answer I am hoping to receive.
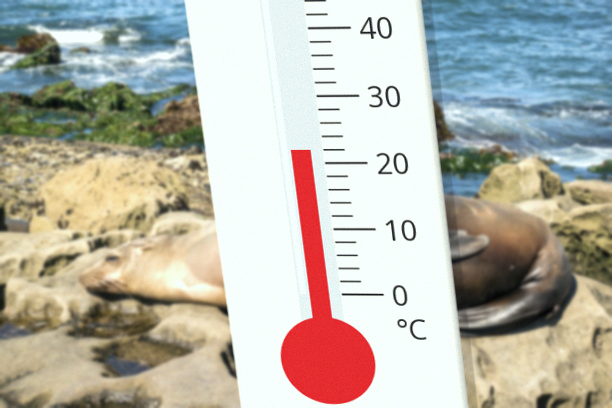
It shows value=22 unit=°C
